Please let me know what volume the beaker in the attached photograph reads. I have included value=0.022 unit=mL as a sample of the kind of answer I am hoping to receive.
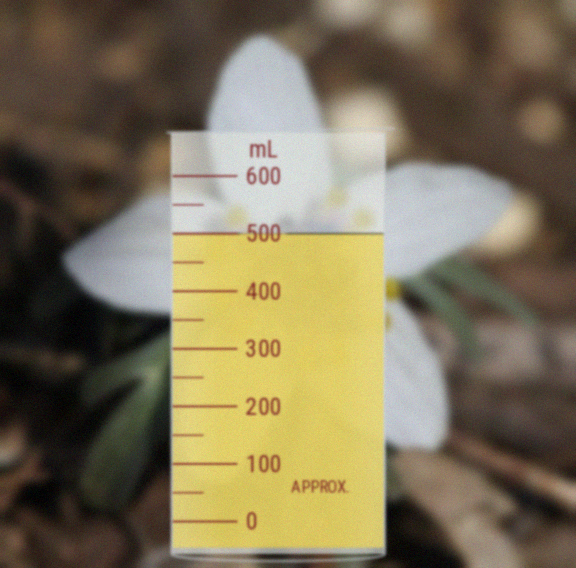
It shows value=500 unit=mL
